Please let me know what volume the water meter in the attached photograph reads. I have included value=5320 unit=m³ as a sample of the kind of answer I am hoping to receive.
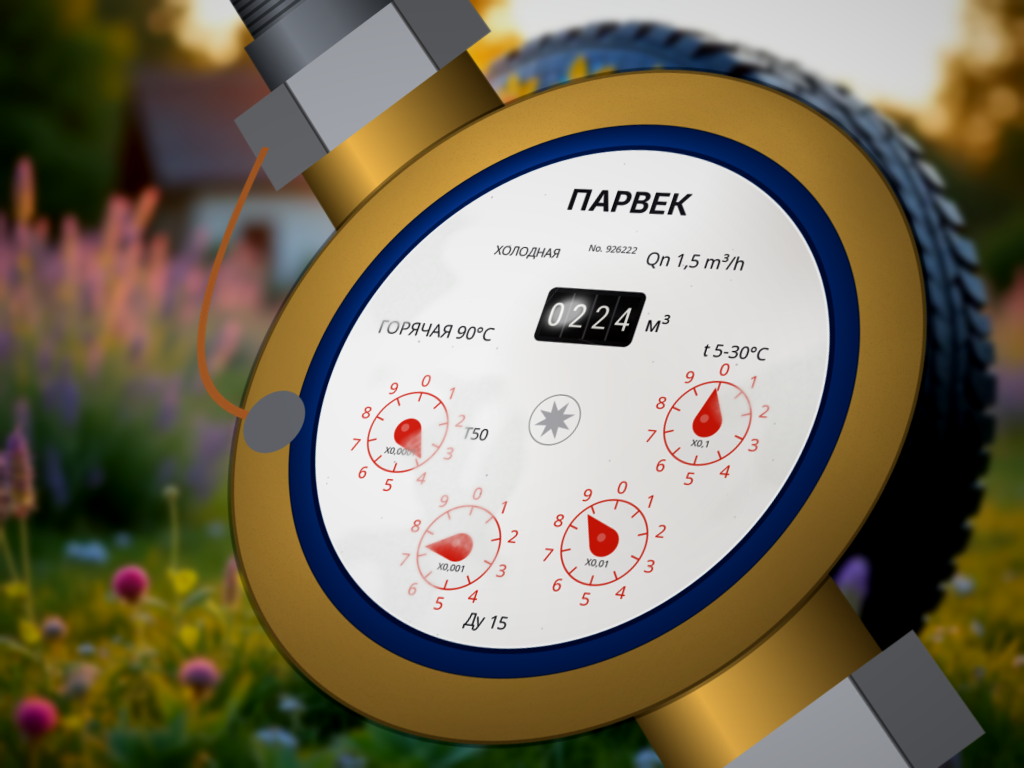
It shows value=223.9873 unit=m³
